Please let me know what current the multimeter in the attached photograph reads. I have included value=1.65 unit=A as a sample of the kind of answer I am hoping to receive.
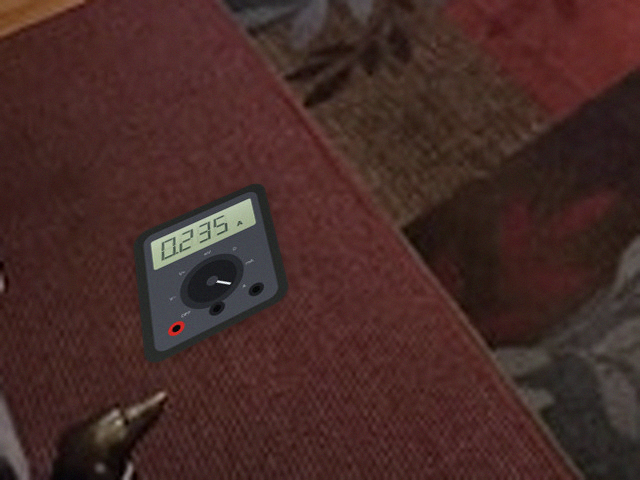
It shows value=0.235 unit=A
